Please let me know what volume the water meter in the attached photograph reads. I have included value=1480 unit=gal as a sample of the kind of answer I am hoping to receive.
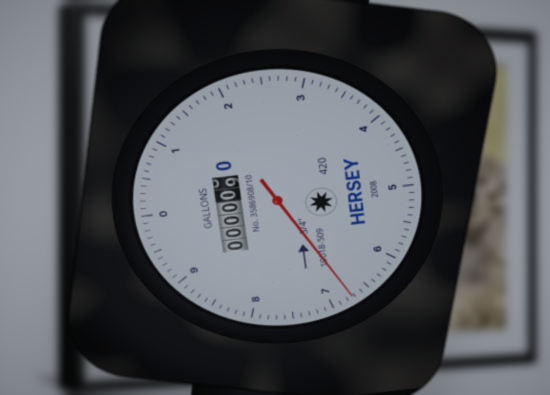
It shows value=86.7 unit=gal
